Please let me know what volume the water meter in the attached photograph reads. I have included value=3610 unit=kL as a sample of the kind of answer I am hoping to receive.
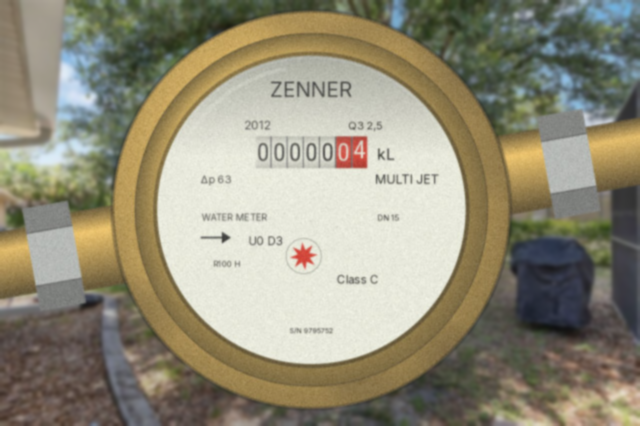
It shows value=0.04 unit=kL
